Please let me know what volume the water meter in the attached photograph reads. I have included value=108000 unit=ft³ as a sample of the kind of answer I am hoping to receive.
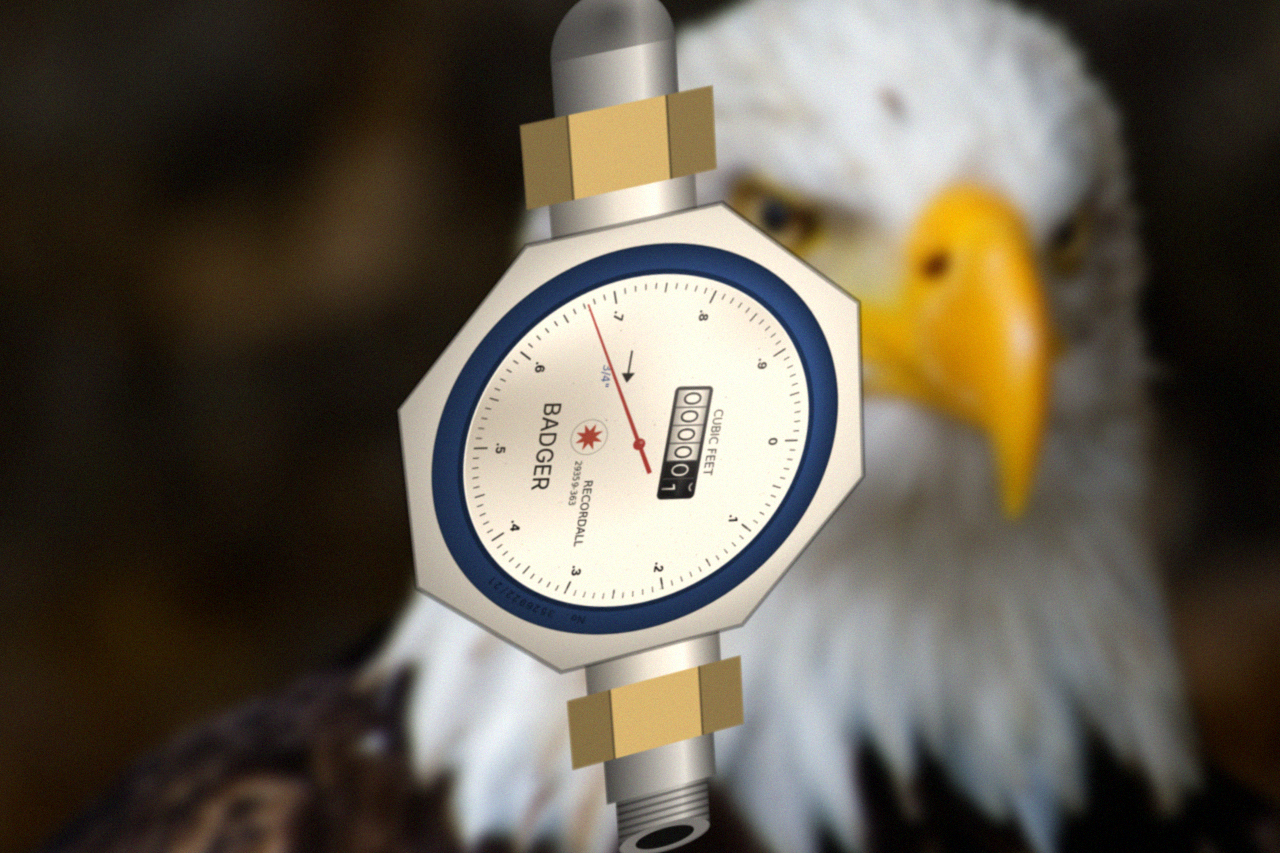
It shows value=0.67 unit=ft³
